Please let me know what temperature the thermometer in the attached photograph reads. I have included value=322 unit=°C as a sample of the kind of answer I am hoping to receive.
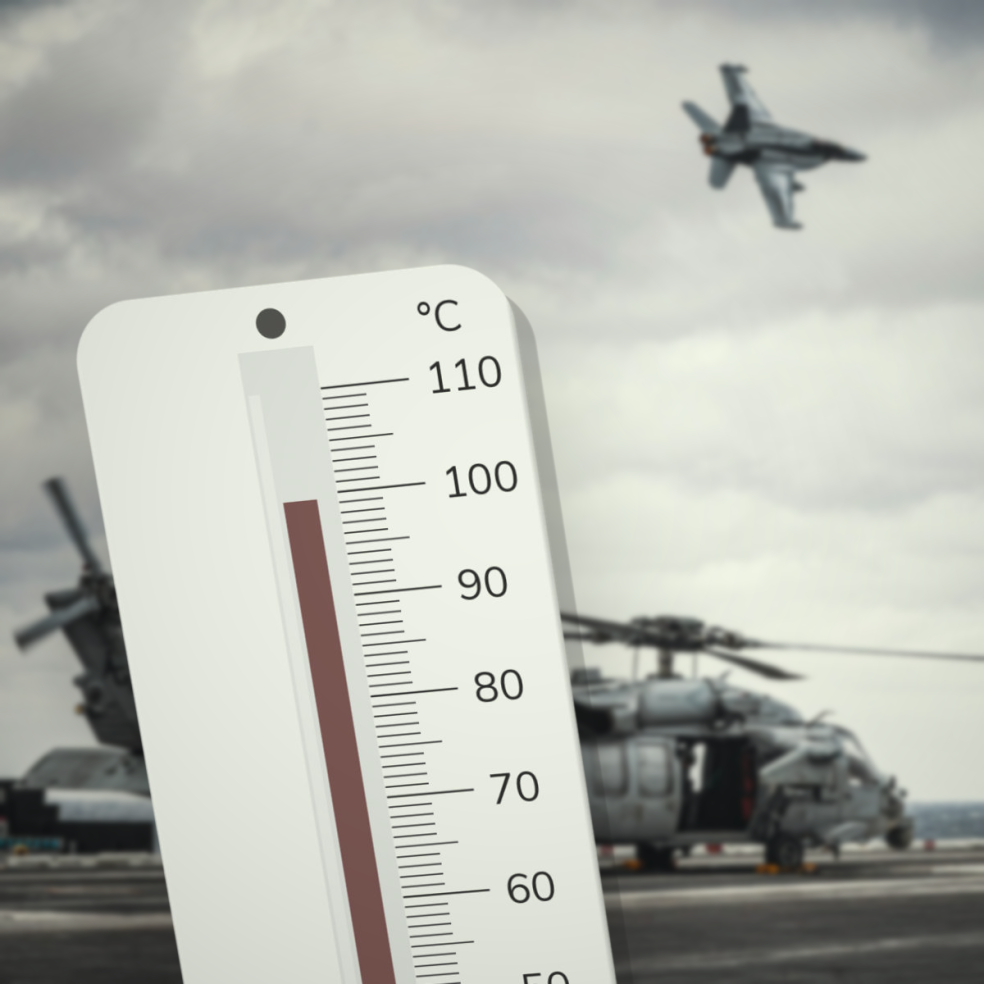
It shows value=99.5 unit=°C
